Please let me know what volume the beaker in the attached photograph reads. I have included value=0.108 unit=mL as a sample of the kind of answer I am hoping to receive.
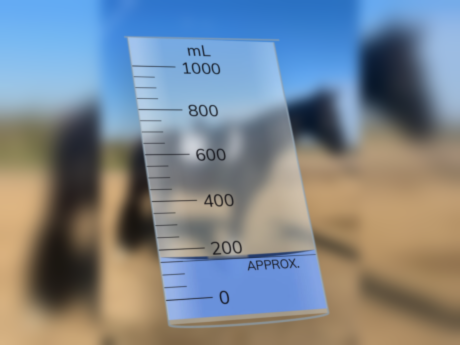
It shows value=150 unit=mL
